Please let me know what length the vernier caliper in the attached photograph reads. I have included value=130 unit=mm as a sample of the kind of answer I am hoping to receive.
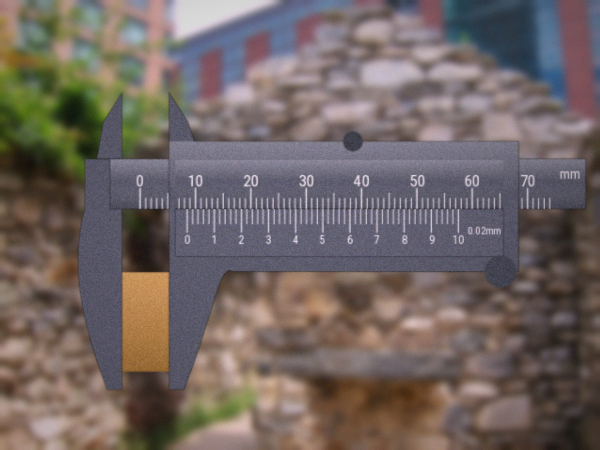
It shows value=8.5 unit=mm
